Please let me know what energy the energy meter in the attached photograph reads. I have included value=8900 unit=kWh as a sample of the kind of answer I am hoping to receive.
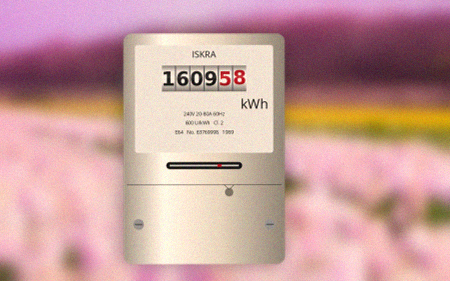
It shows value=1609.58 unit=kWh
